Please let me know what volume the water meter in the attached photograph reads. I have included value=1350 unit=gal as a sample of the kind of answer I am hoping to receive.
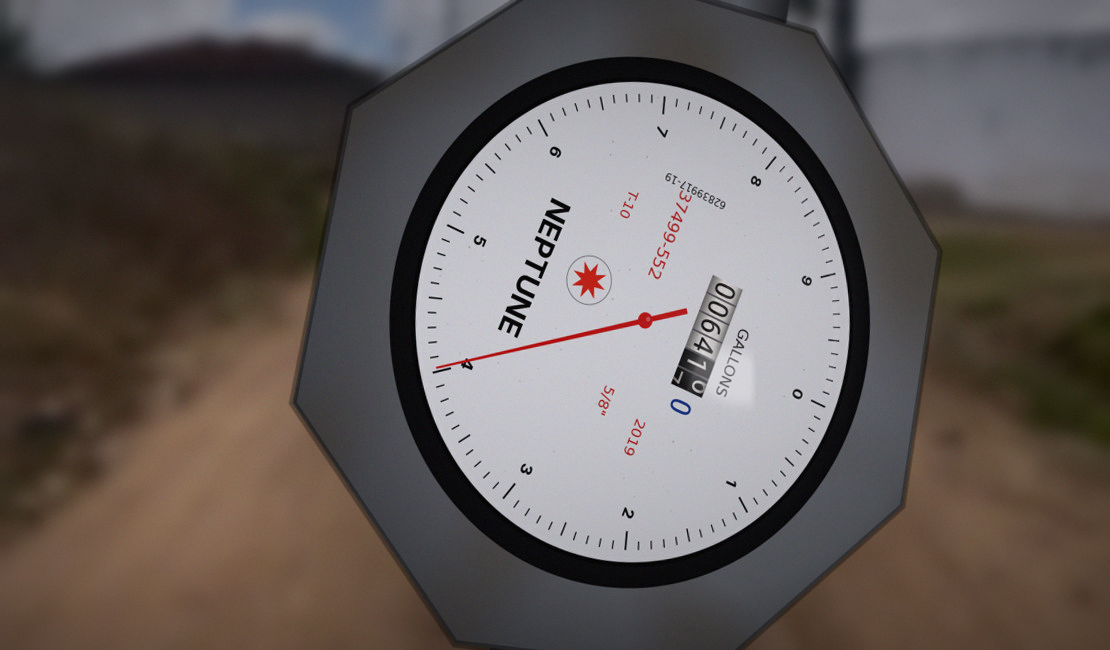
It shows value=64164.0 unit=gal
